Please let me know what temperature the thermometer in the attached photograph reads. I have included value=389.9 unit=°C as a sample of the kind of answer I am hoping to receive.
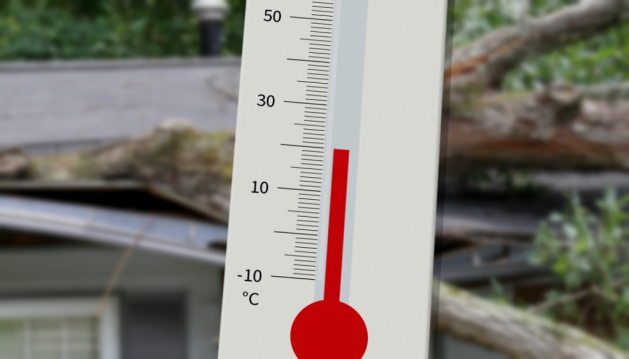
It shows value=20 unit=°C
